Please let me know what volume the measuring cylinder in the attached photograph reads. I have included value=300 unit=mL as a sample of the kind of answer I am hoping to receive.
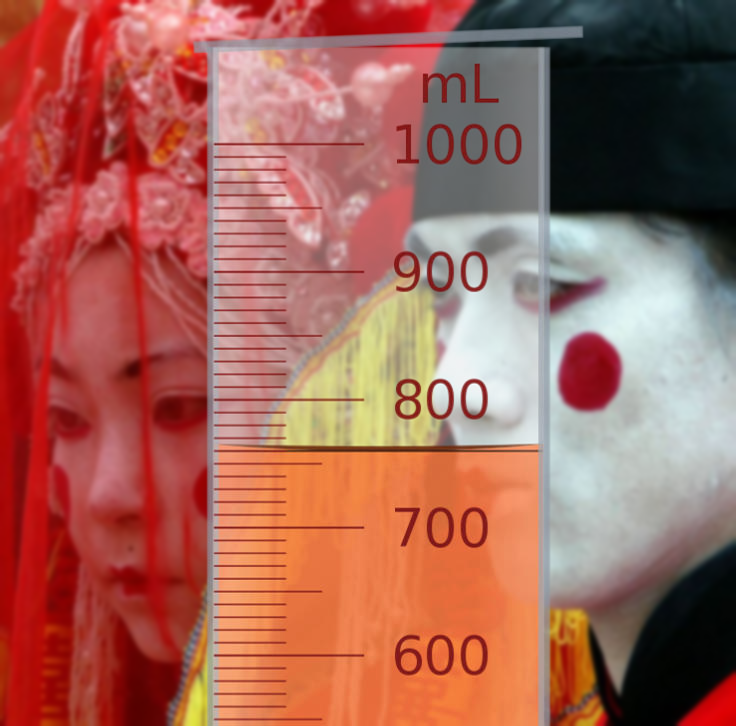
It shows value=760 unit=mL
